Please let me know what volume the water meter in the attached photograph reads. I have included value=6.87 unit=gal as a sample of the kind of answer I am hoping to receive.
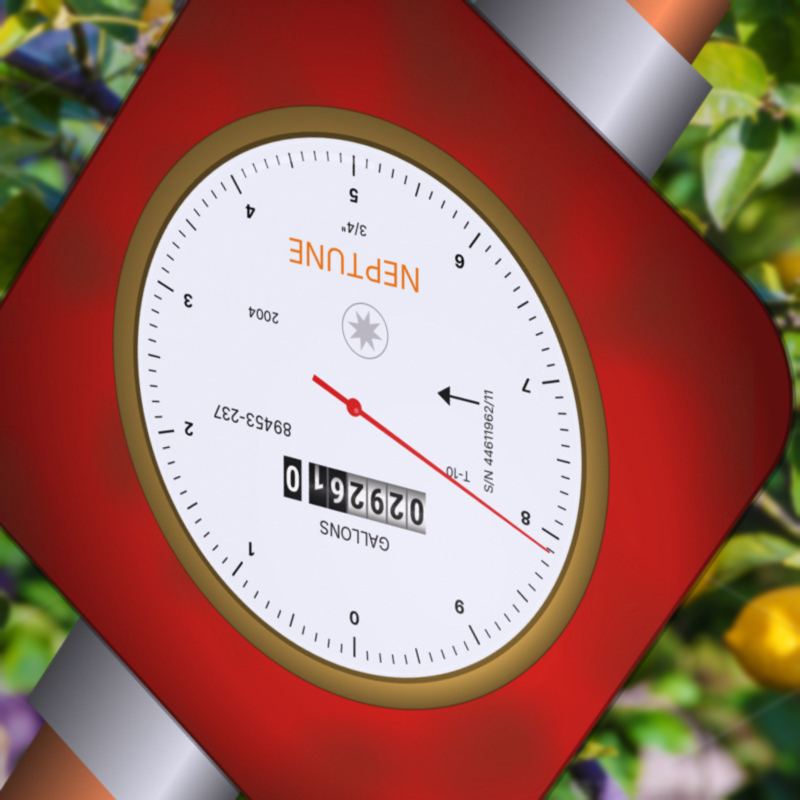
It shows value=292608.1 unit=gal
